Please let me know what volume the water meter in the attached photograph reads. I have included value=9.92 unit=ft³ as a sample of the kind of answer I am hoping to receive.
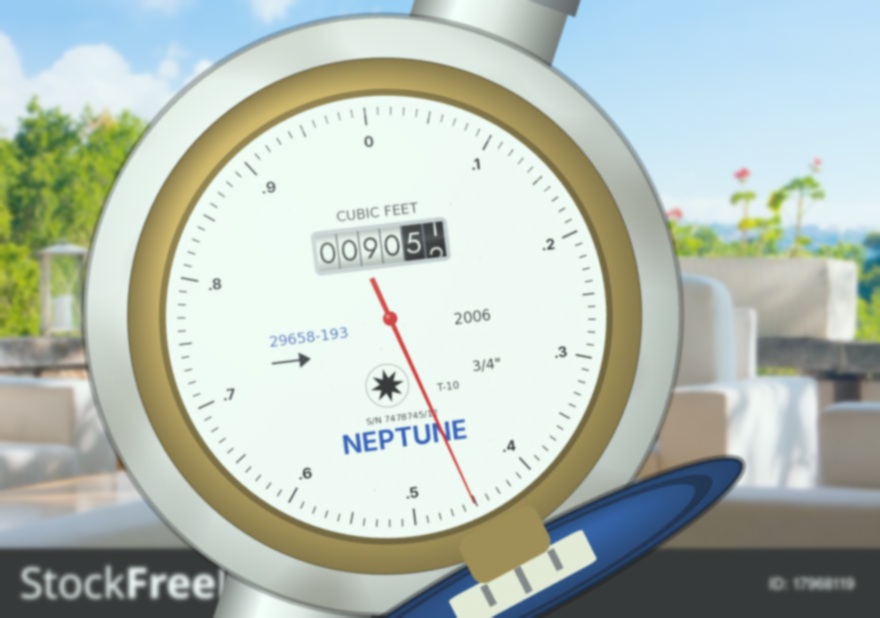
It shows value=9051.45 unit=ft³
